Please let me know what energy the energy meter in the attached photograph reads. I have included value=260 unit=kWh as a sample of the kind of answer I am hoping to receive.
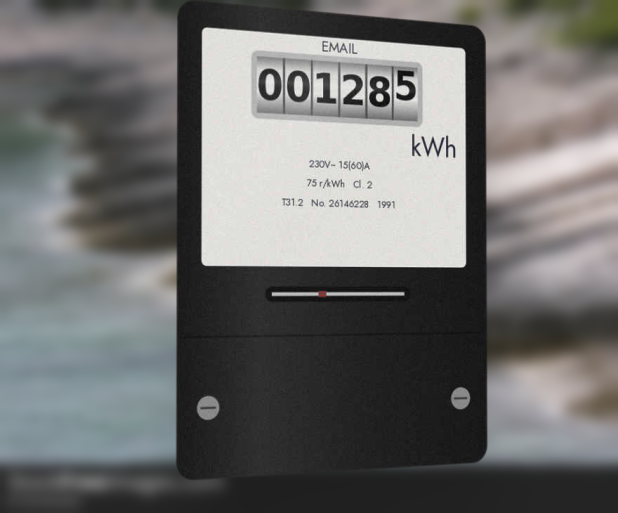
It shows value=1285 unit=kWh
